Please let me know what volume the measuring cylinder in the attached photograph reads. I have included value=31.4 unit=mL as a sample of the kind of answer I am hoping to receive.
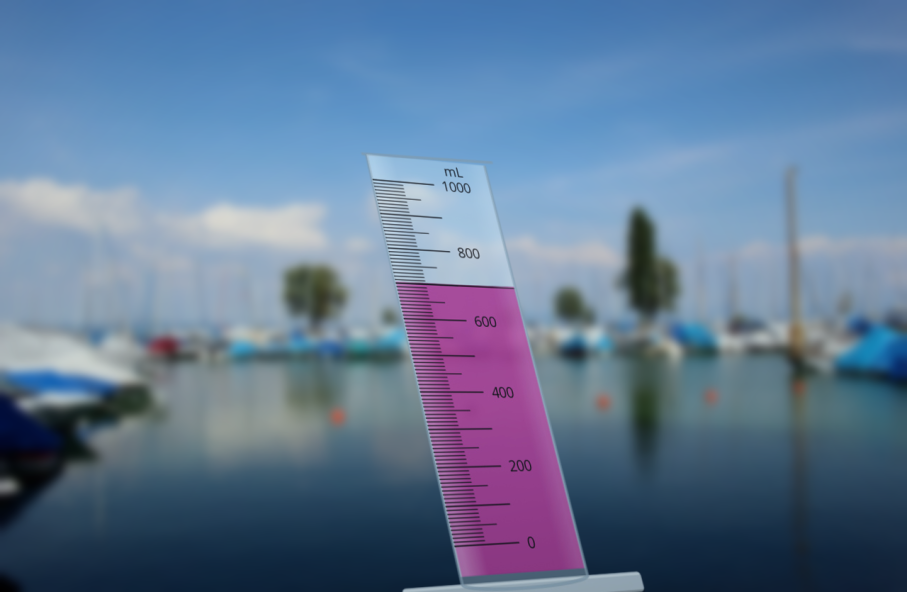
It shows value=700 unit=mL
